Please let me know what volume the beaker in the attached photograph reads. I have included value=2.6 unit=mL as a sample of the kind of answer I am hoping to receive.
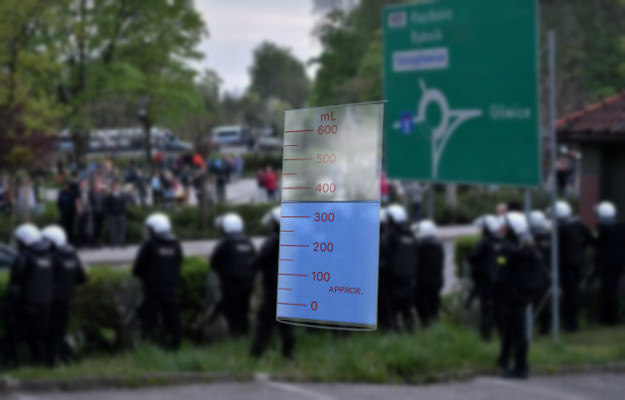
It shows value=350 unit=mL
